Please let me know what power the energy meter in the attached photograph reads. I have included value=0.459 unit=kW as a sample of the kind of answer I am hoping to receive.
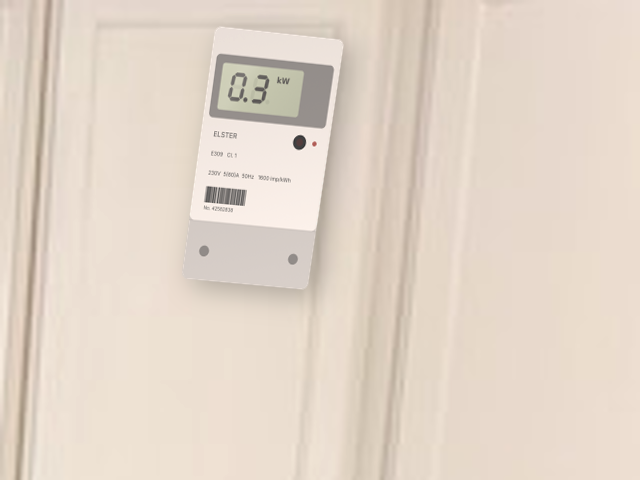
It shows value=0.3 unit=kW
